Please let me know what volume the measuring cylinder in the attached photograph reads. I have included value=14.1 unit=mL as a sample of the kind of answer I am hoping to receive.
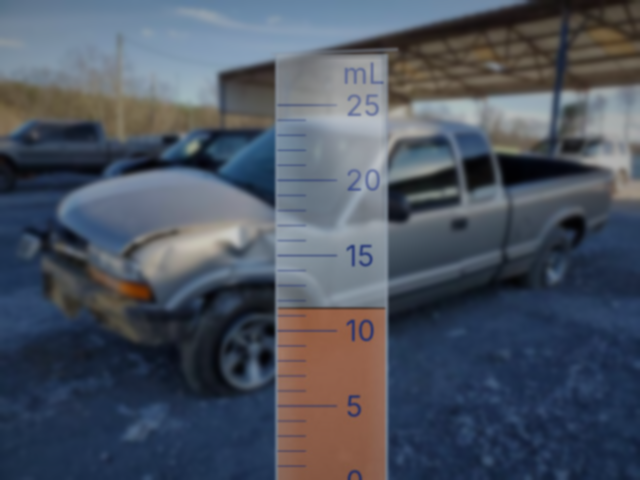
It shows value=11.5 unit=mL
